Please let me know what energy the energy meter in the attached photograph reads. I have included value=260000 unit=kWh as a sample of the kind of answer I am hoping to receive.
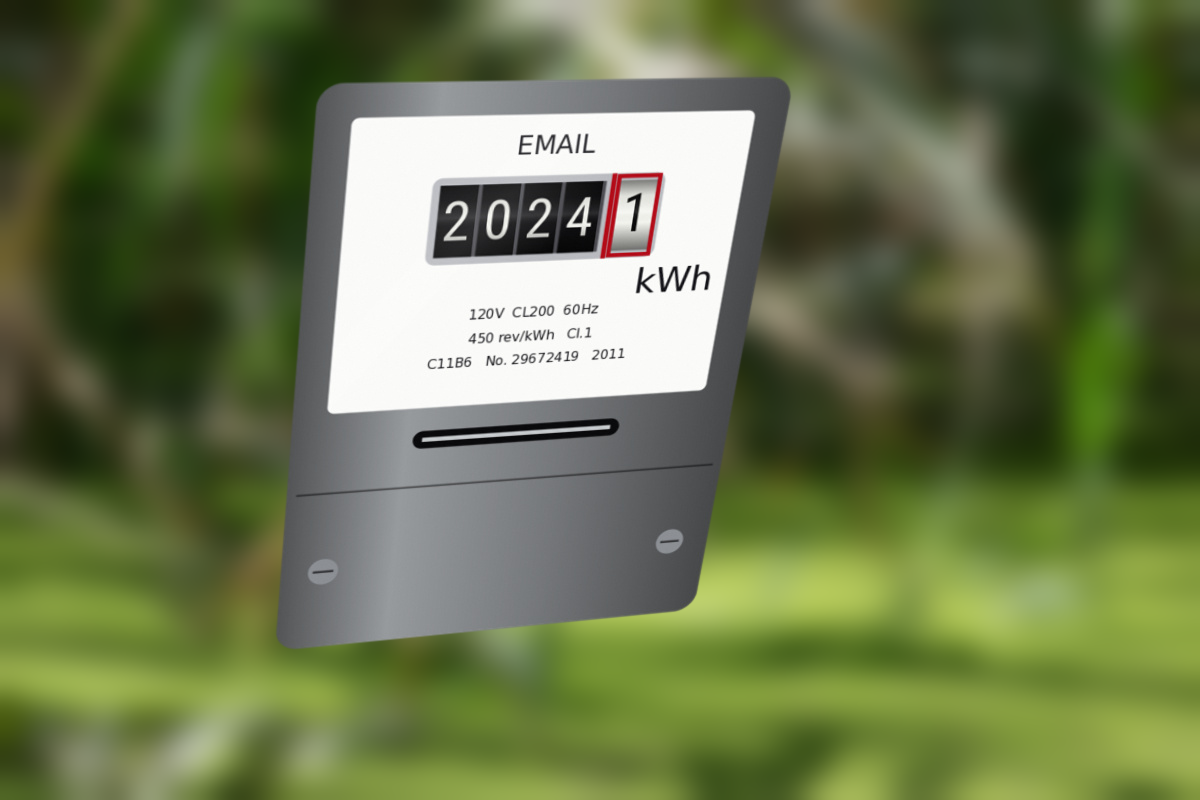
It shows value=2024.1 unit=kWh
